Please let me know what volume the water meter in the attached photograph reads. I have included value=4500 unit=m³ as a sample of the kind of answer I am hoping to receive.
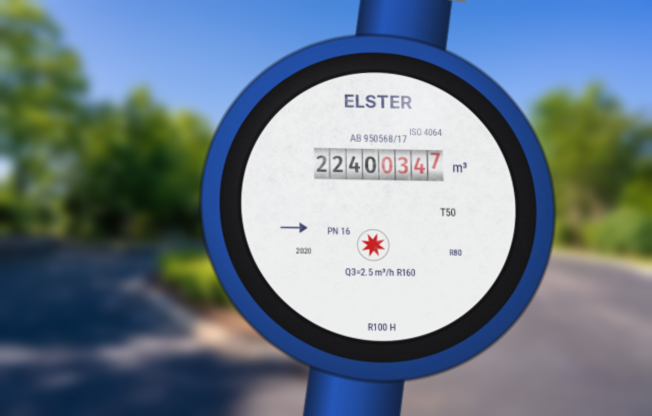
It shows value=2240.0347 unit=m³
